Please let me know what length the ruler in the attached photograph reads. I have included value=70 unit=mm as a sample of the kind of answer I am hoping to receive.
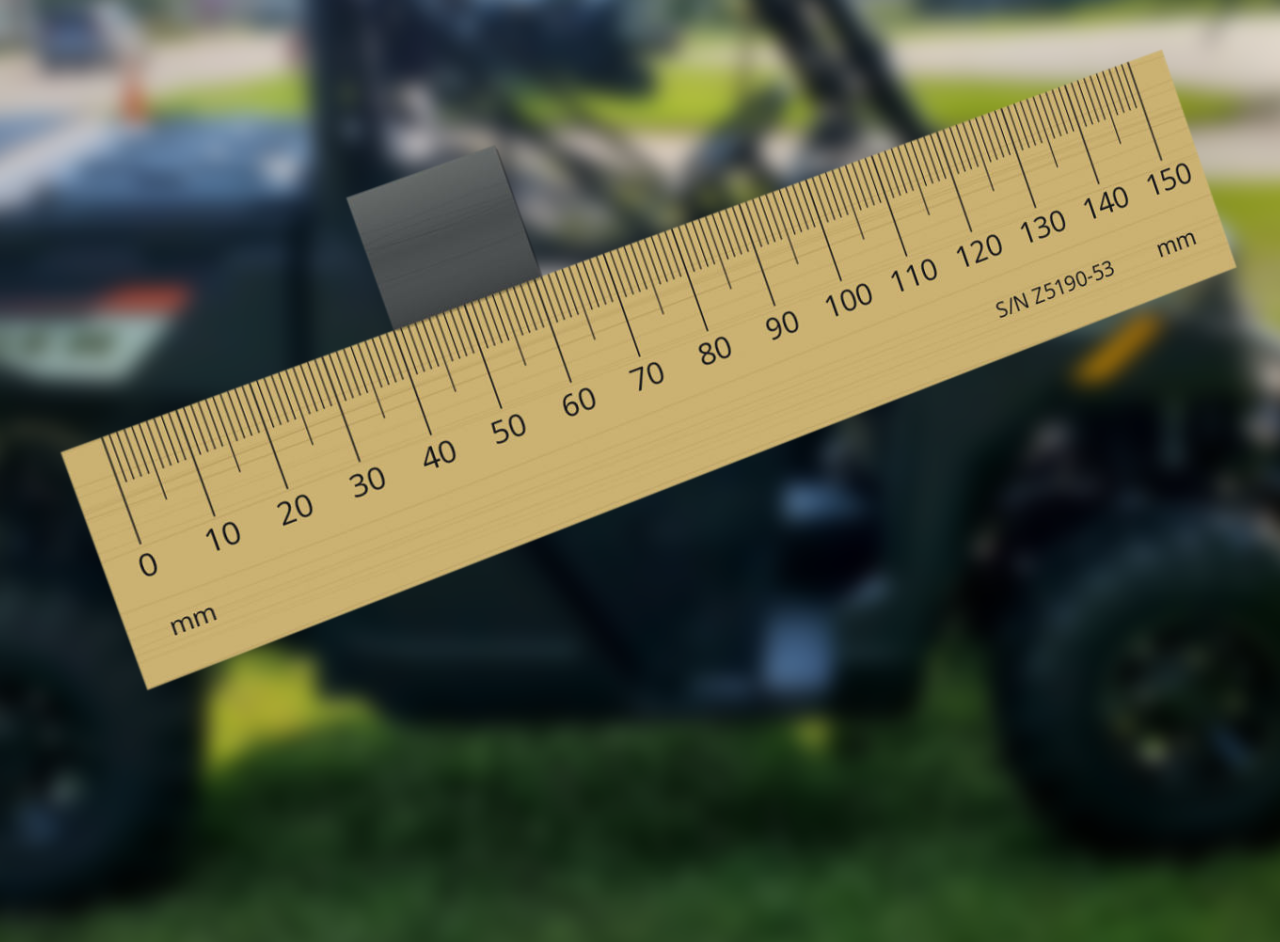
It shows value=21 unit=mm
